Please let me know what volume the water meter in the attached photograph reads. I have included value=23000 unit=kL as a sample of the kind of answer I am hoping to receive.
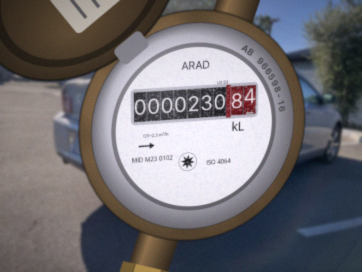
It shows value=230.84 unit=kL
